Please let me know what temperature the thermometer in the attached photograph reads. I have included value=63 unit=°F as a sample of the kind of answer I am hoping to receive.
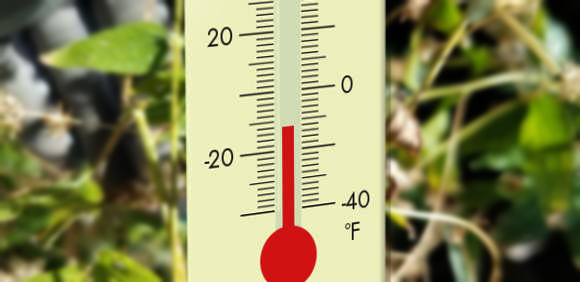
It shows value=-12 unit=°F
